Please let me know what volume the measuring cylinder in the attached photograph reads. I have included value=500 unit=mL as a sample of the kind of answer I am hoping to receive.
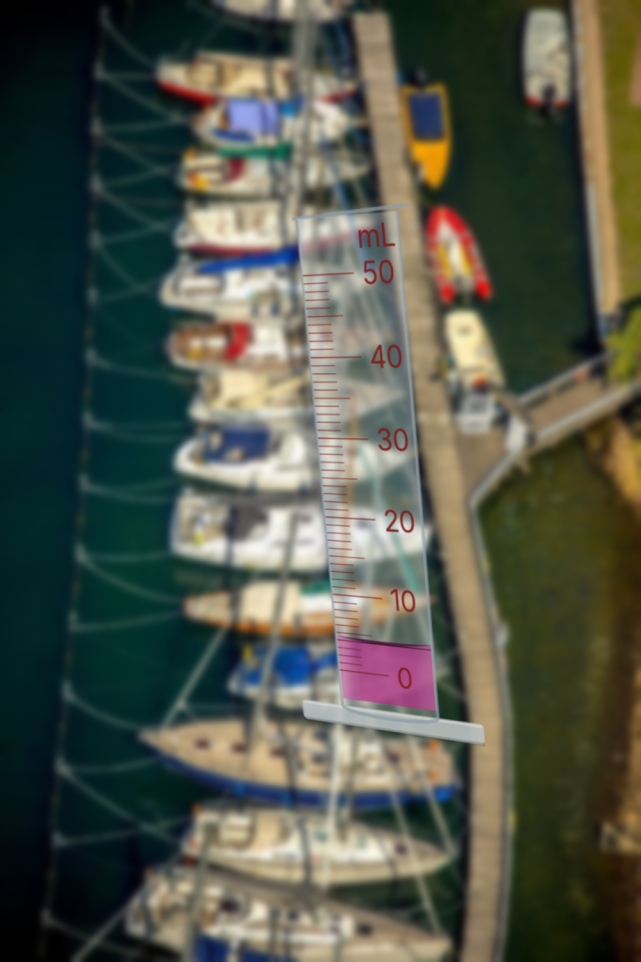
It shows value=4 unit=mL
